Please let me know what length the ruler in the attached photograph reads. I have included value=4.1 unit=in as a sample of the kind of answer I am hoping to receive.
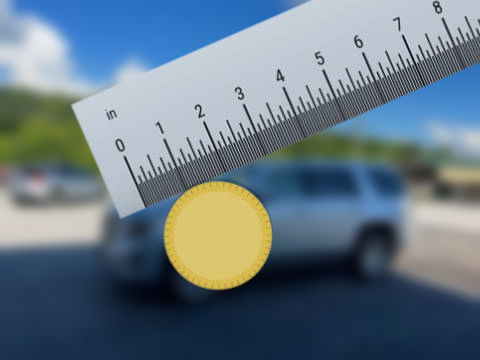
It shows value=2.5 unit=in
